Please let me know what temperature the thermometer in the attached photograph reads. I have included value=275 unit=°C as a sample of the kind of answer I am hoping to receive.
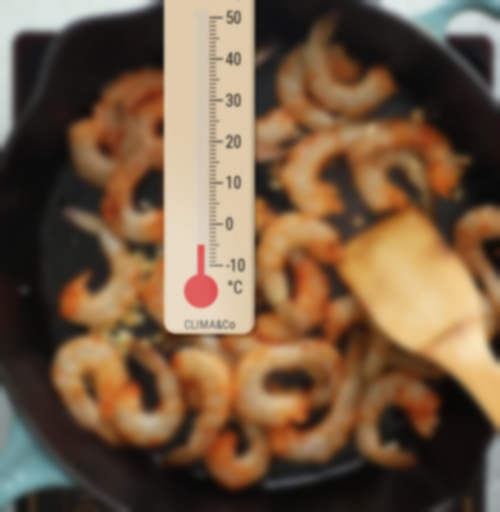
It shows value=-5 unit=°C
